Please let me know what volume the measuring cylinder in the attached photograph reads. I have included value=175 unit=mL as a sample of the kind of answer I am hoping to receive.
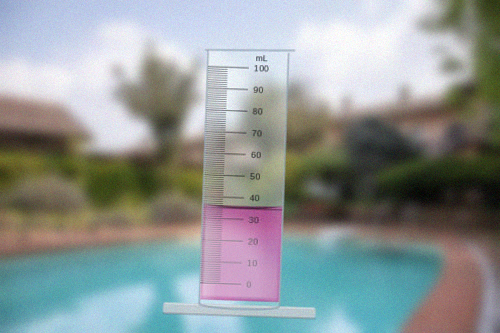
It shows value=35 unit=mL
